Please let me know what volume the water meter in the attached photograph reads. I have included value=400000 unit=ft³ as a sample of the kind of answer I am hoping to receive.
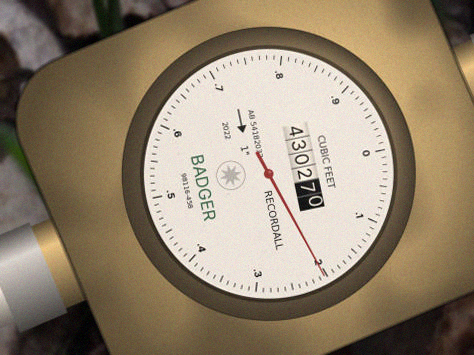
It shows value=430270.20 unit=ft³
